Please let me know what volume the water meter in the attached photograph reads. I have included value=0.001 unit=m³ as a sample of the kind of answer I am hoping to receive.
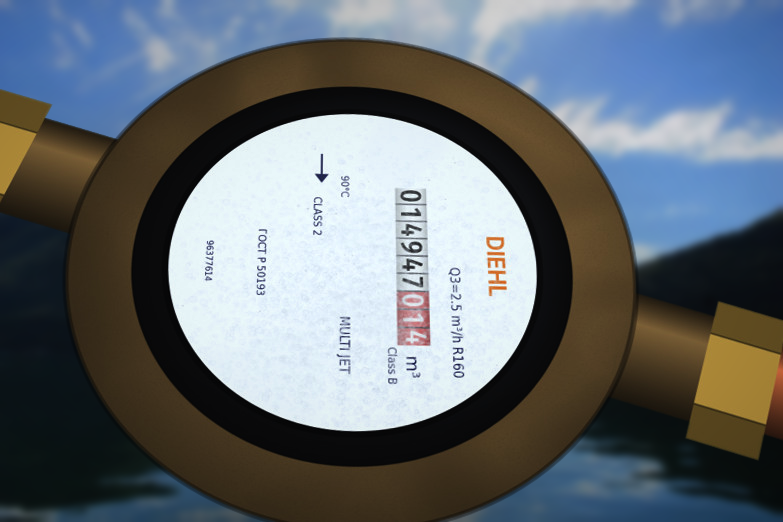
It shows value=14947.014 unit=m³
